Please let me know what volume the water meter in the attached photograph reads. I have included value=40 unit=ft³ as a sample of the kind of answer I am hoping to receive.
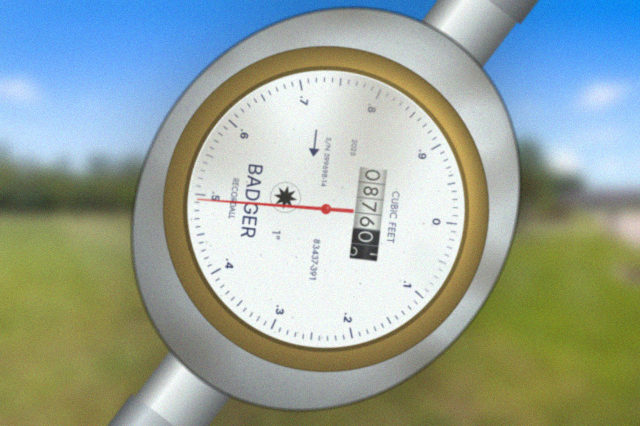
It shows value=87601.49 unit=ft³
